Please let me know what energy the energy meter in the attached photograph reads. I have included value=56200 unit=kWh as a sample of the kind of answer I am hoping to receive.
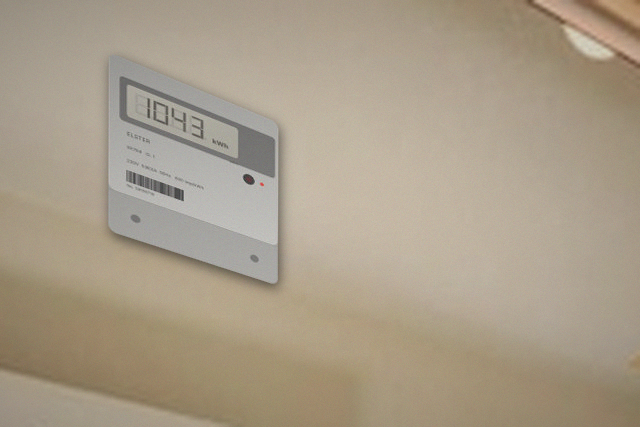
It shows value=1043 unit=kWh
